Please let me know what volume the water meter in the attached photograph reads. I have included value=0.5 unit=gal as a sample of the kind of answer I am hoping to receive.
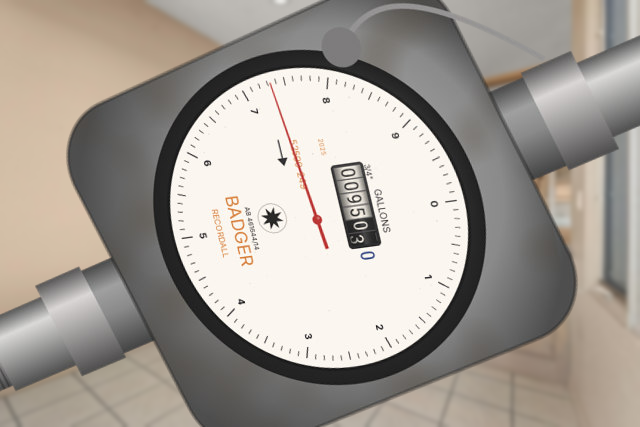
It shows value=95027.3 unit=gal
